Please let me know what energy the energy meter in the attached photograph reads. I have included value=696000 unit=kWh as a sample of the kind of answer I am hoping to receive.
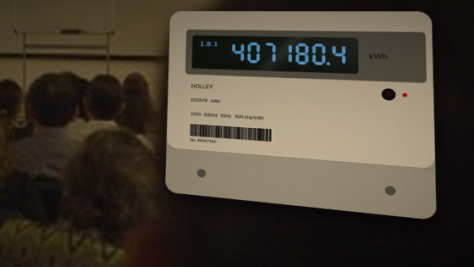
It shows value=407180.4 unit=kWh
